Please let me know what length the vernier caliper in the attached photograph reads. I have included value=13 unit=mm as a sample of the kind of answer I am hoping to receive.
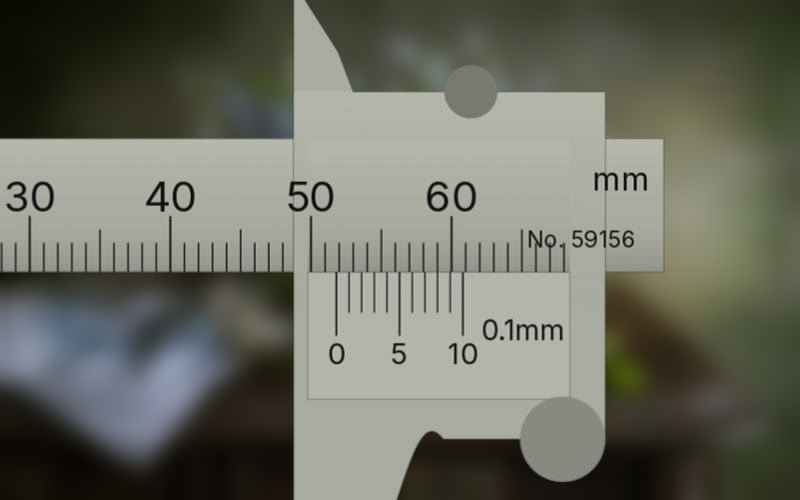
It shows value=51.8 unit=mm
